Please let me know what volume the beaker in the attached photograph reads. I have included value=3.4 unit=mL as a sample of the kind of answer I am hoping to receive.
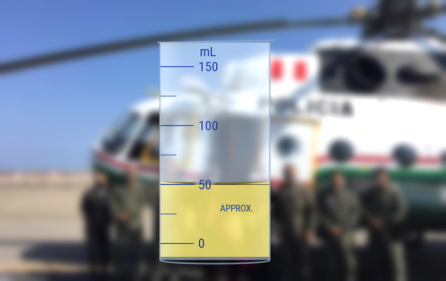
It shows value=50 unit=mL
